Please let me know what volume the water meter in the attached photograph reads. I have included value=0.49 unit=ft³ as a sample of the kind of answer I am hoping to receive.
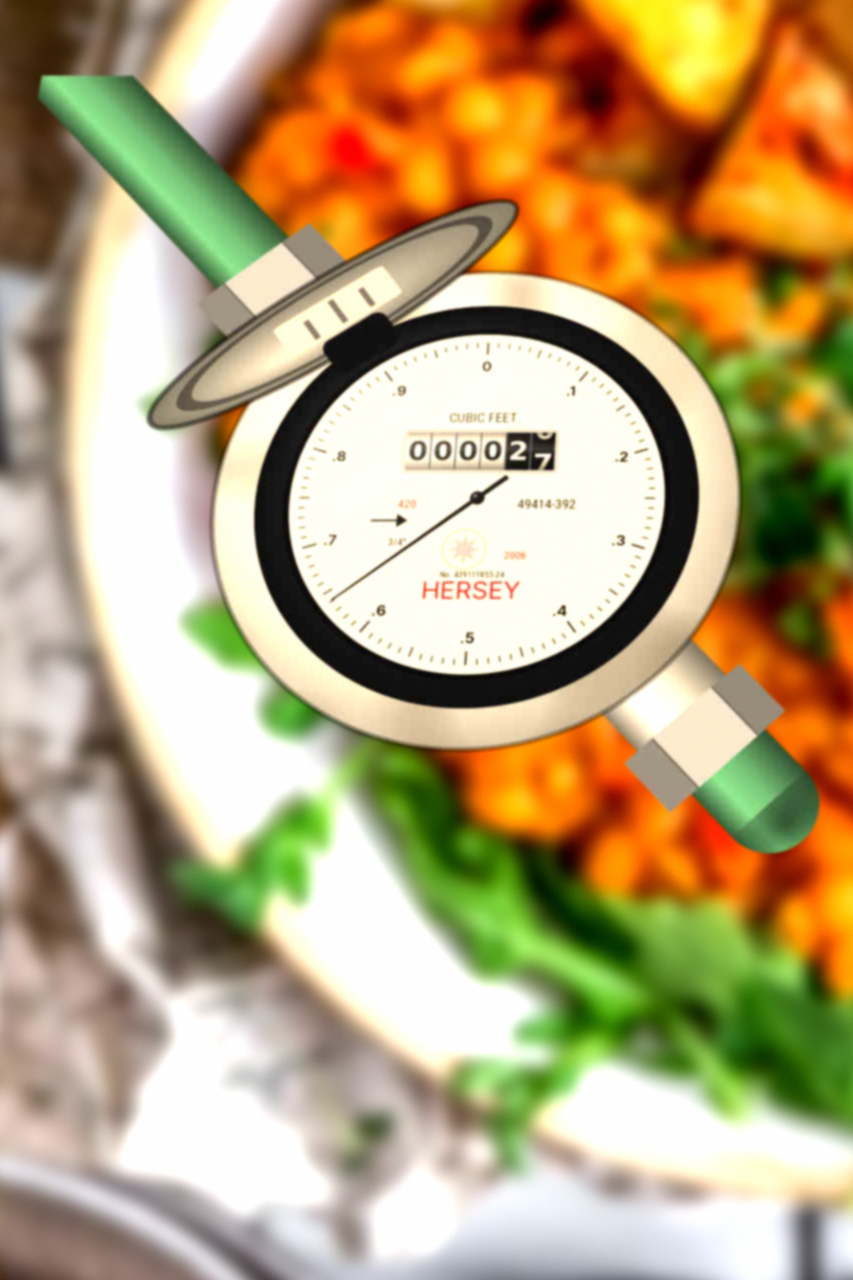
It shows value=26.64 unit=ft³
